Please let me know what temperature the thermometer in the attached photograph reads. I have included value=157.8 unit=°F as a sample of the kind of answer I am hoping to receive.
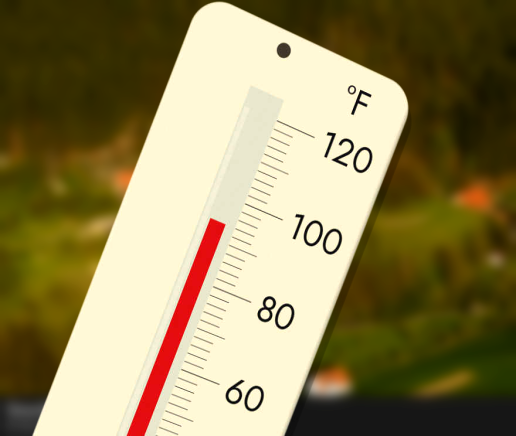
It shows value=94 unit=°F
